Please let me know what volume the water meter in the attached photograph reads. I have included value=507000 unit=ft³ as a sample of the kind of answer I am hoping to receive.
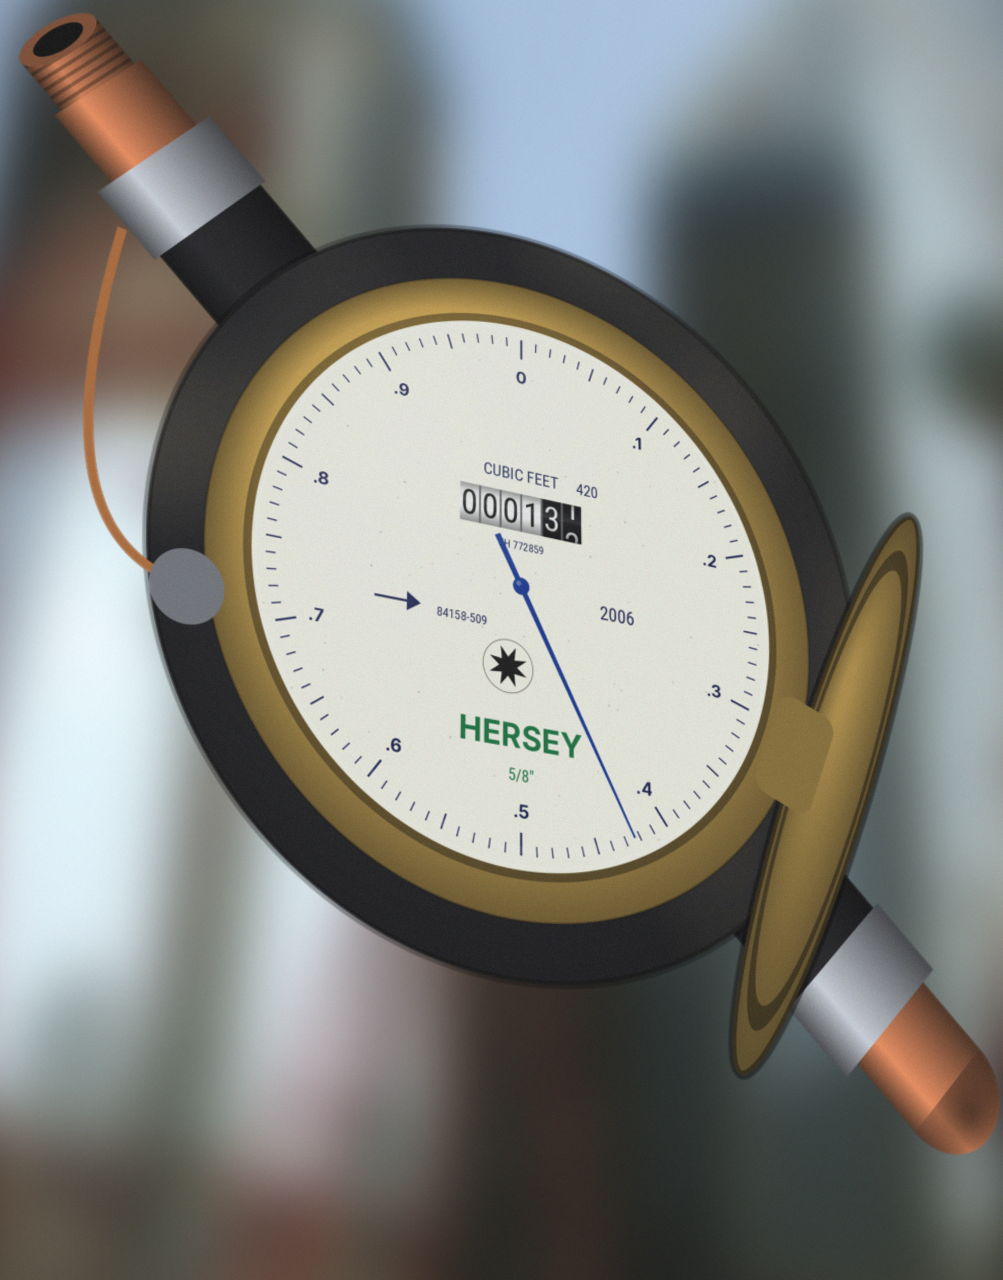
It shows value=131.42 unit=ft³
